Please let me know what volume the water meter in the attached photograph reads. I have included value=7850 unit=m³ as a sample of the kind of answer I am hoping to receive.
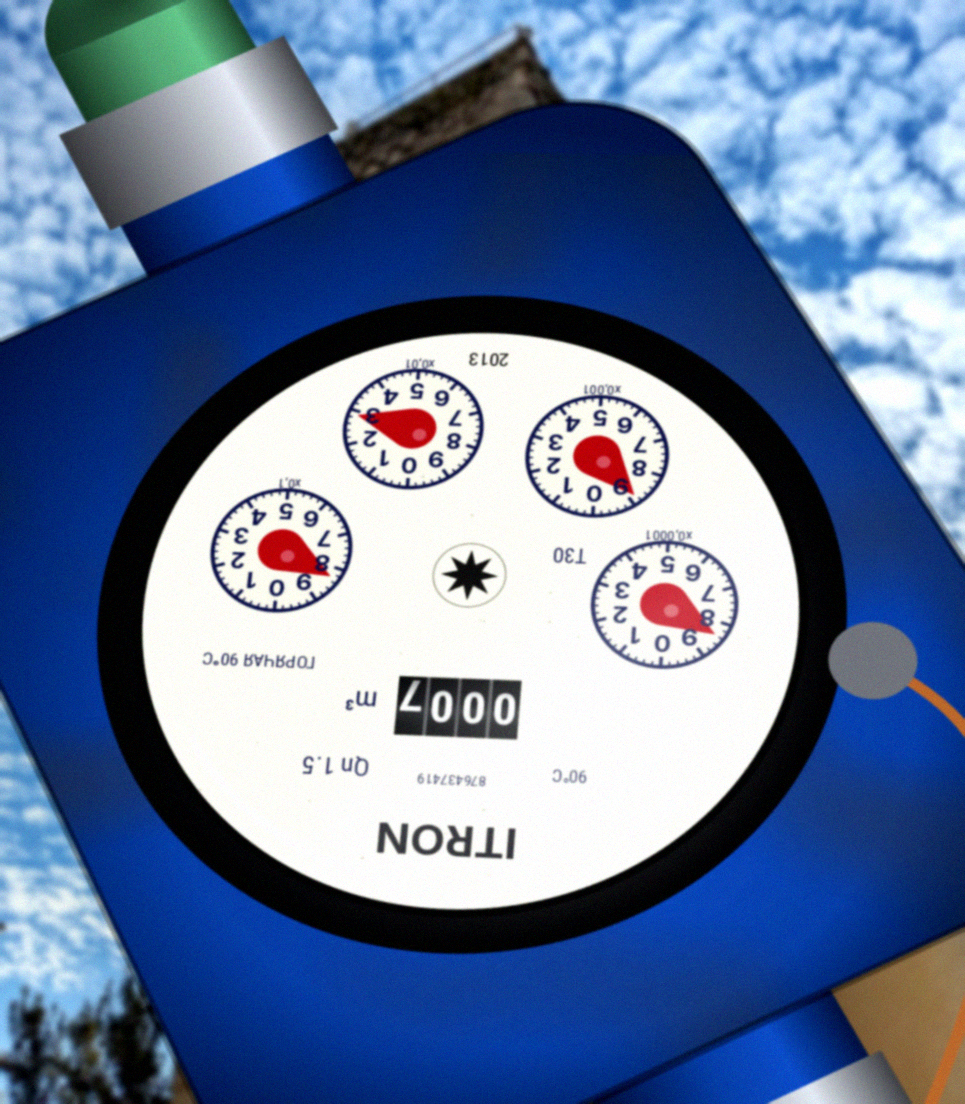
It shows value=6.8288 unit=m³
